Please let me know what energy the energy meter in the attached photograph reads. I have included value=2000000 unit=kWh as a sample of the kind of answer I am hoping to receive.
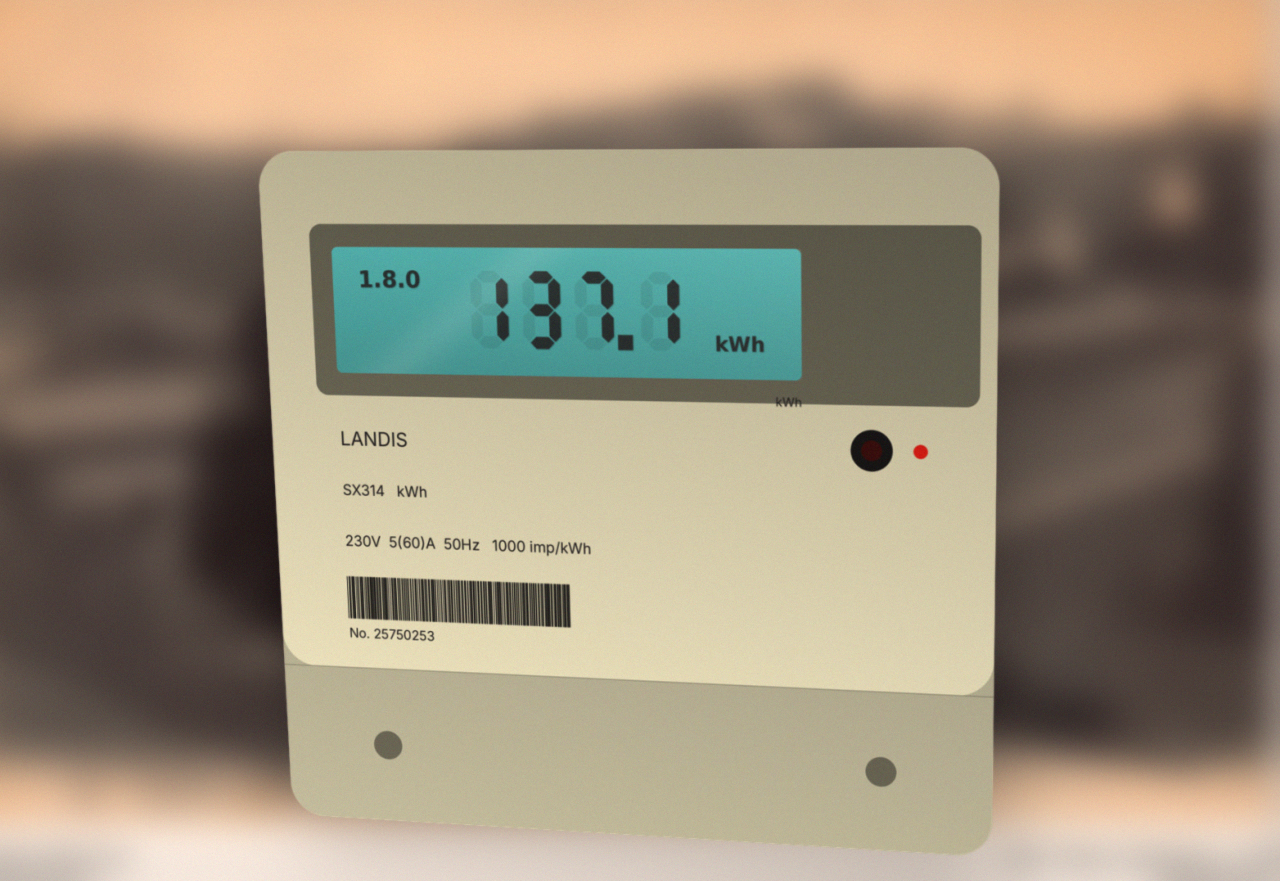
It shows value=137.1 unit=kWh
